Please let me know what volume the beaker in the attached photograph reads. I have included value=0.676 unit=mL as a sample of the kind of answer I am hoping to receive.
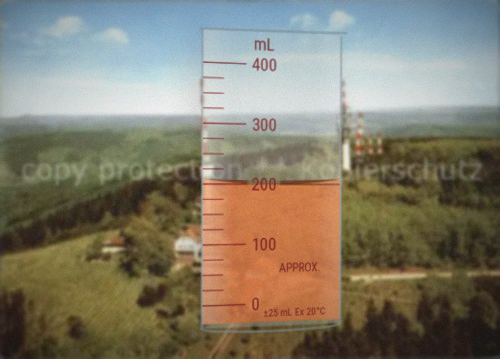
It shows value=200 unit=mL
